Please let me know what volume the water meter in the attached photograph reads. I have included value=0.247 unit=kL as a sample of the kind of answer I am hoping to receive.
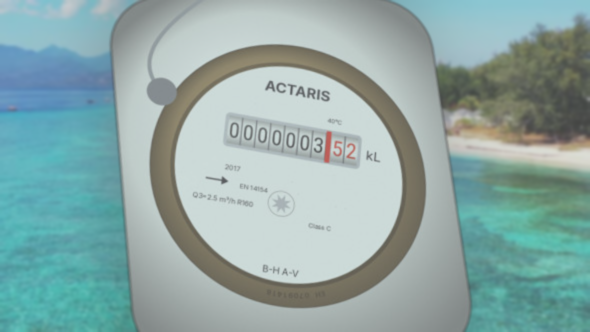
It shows value=3.52 unit=kL
